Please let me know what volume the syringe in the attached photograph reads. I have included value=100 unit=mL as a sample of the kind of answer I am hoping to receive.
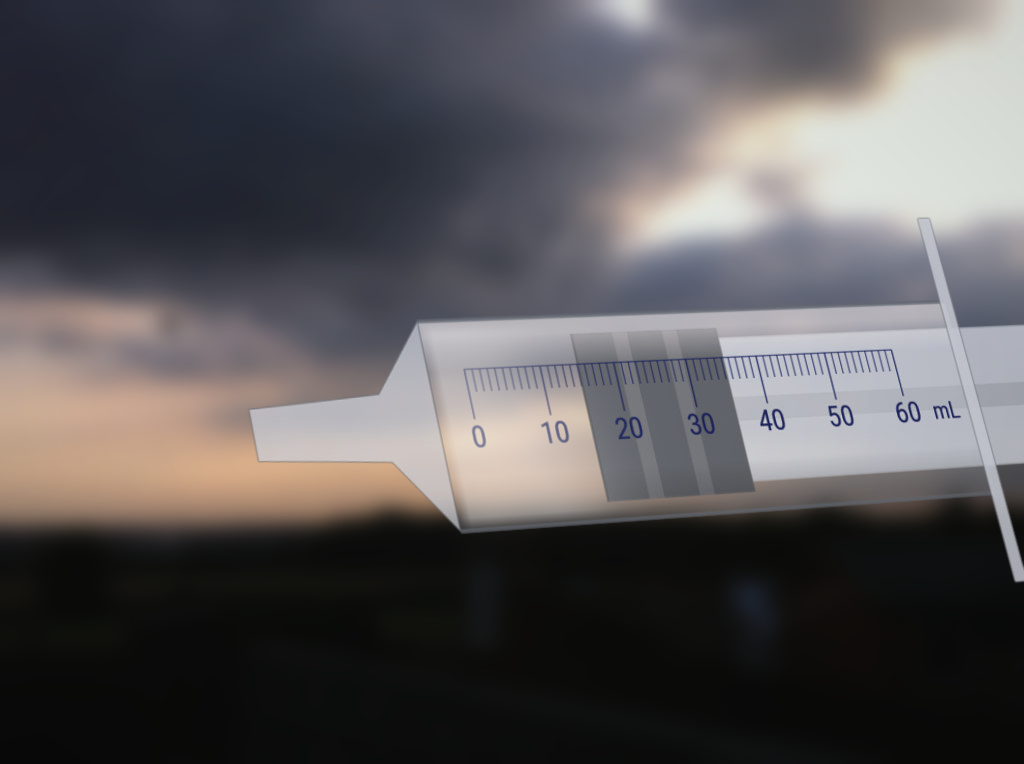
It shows value=15 unit=mL
